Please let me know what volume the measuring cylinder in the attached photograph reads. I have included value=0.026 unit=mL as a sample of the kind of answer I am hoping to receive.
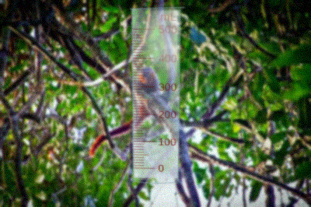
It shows value=100 unit=mL
